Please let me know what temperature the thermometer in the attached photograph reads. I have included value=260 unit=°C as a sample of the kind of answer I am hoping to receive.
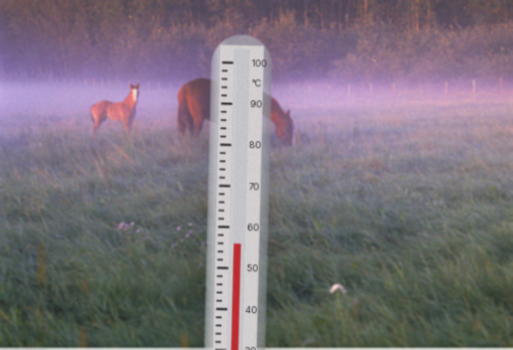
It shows value=56 unit=°C
